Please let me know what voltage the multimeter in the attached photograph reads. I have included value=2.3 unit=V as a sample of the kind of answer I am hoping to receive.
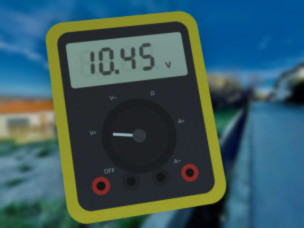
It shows value=10.45 unit=V
